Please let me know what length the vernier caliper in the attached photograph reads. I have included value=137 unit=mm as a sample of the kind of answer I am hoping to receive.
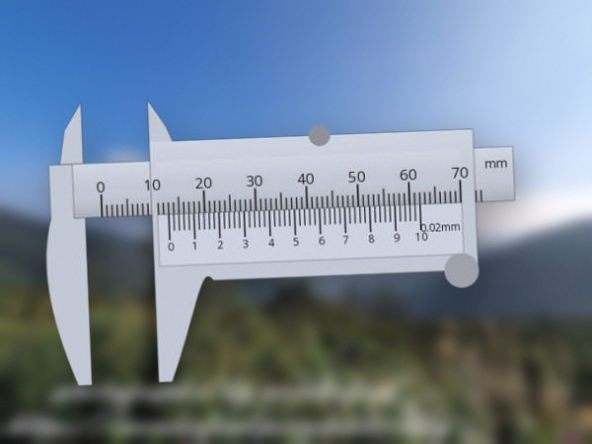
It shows value=13.0 unit=mm
